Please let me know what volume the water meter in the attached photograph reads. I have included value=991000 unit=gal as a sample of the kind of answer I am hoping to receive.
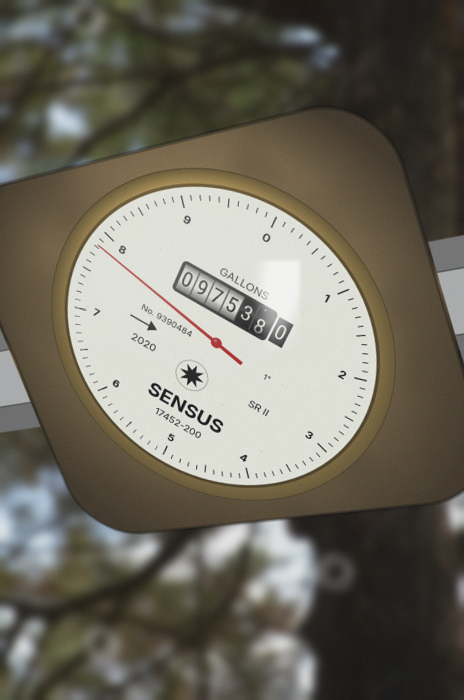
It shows value=975377.8 unit=gal
